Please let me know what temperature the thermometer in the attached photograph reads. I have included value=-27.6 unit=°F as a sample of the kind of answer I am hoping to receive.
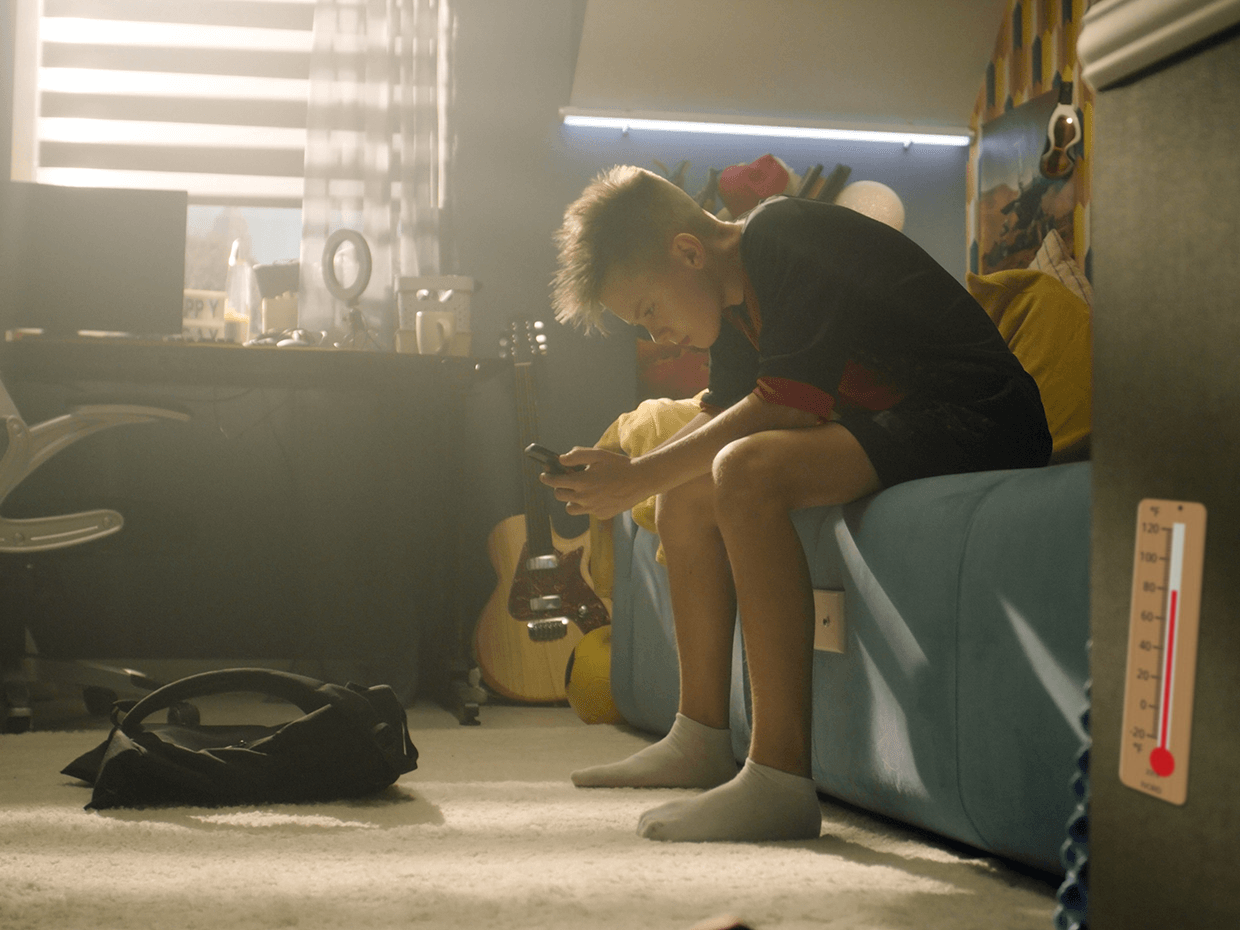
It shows value=80 unit=°F
